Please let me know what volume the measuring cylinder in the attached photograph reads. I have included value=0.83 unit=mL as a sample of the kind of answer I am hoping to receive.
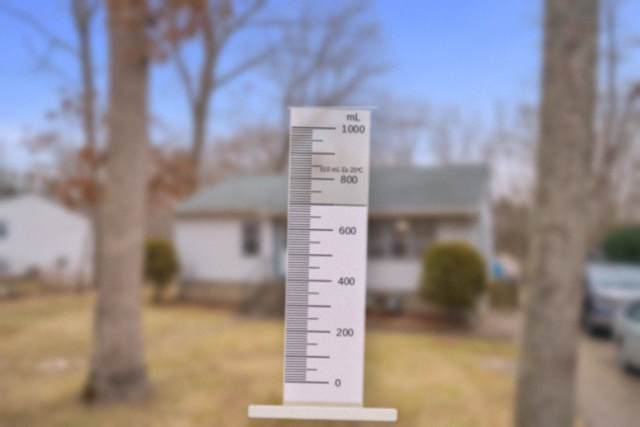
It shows value=700 unit=mL
